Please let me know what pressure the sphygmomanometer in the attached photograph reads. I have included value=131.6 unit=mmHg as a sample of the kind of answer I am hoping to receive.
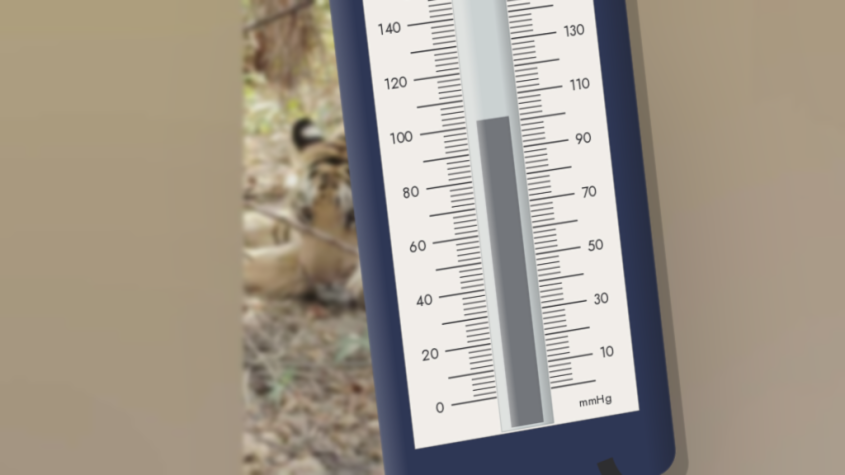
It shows value=102 unit=mmHg
